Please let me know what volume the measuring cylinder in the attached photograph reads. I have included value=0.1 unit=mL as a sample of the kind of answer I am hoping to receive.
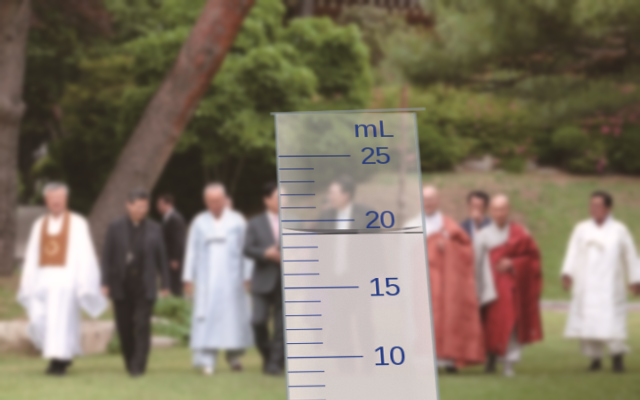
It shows value=19 unit=mL
